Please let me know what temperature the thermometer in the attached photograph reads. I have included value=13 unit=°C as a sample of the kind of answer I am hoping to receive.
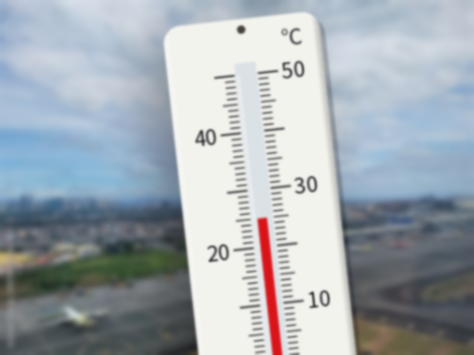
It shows value=25 unit=°C
